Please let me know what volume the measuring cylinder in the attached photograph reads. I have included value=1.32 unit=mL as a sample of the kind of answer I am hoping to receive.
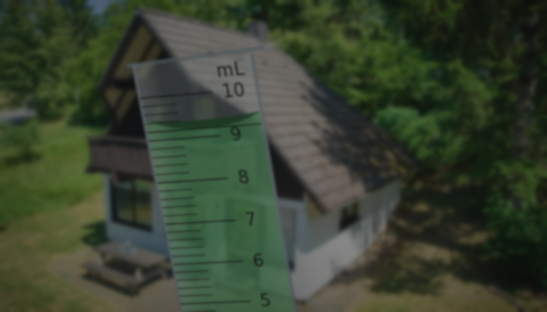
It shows value=9.2 unit=mL
